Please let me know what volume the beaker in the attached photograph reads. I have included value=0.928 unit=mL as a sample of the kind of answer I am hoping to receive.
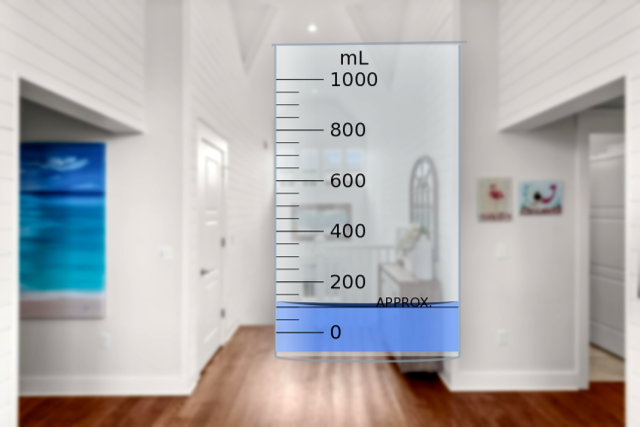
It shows value=100 unit=mL
